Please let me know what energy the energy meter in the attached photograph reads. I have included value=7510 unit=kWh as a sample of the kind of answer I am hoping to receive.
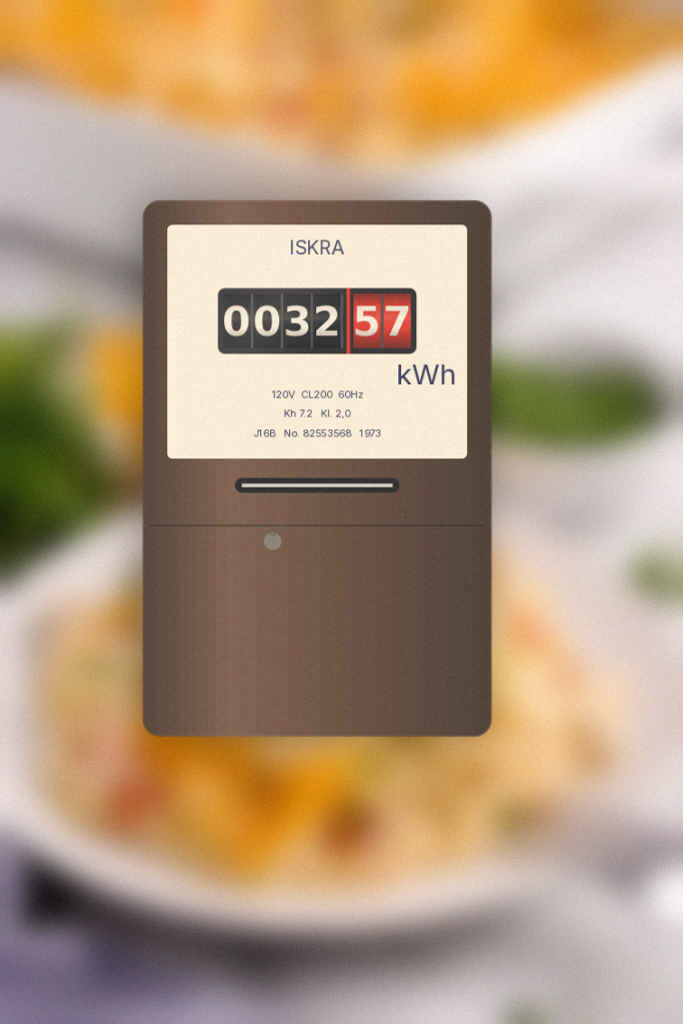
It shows value=32.57 unit=kWh
